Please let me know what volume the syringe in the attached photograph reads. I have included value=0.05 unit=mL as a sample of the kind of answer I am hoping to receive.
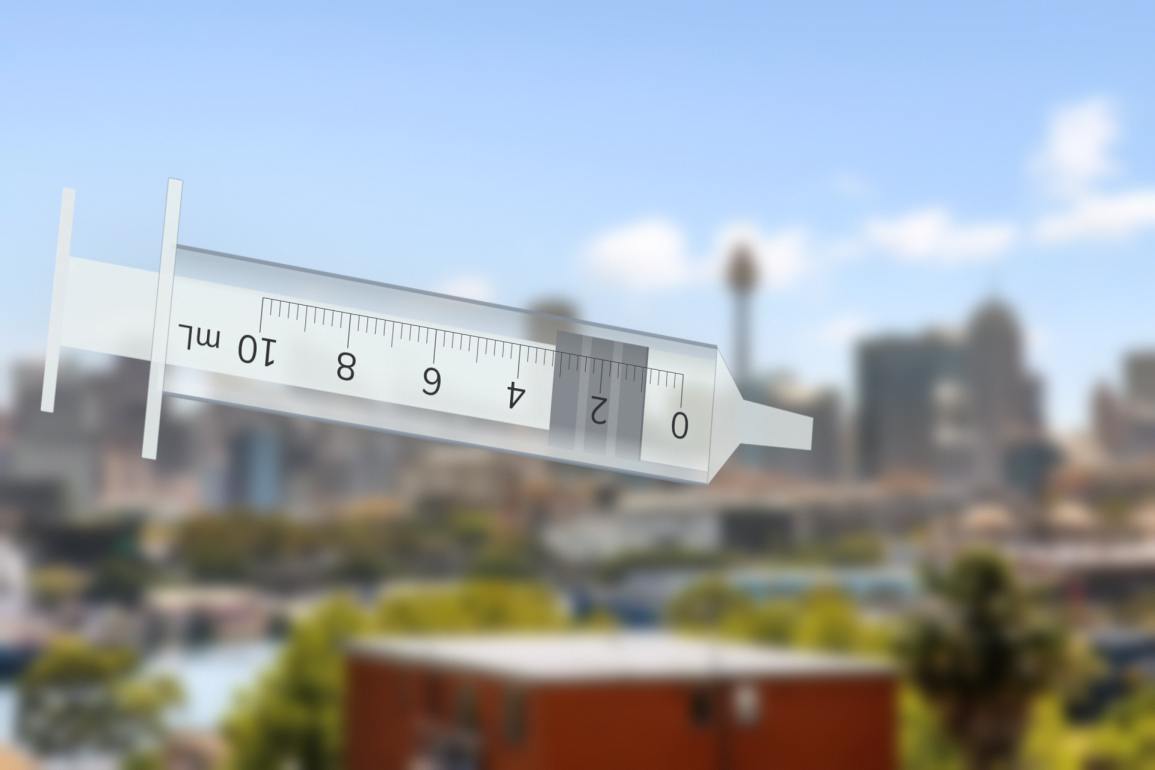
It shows value=0.9 unit=mL
